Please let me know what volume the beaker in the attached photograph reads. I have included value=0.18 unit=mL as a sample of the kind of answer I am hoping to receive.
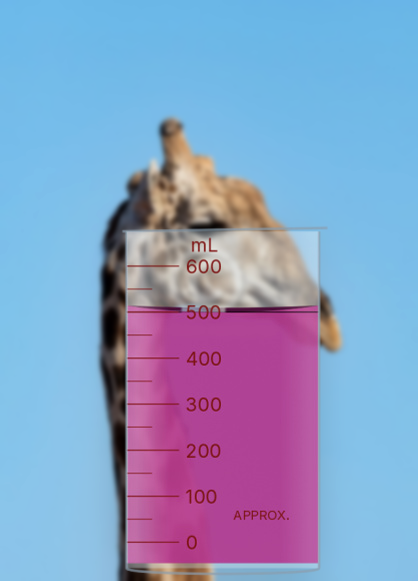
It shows value=500 unit=mL
